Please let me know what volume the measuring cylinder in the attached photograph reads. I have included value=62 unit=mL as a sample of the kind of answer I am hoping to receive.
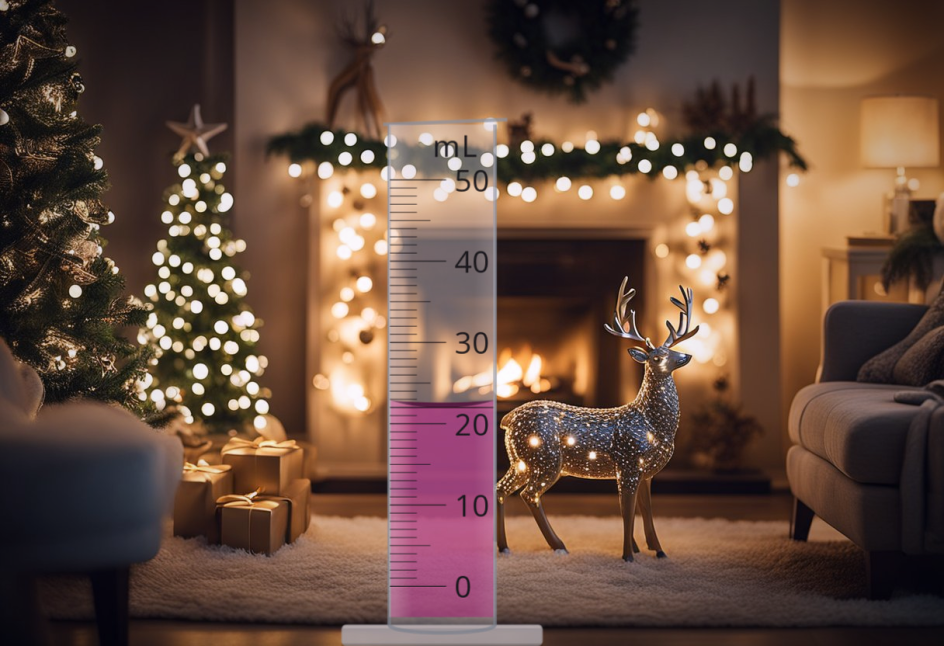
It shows value=22 unit=mL
